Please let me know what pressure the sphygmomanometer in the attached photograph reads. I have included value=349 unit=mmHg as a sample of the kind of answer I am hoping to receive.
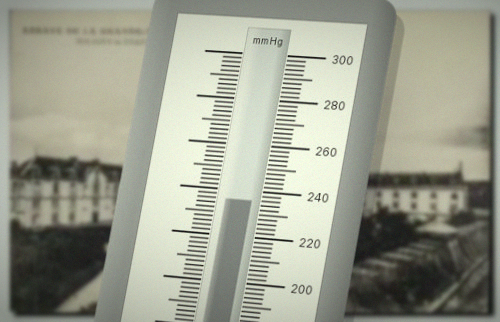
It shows value=236 unit=mmHg
